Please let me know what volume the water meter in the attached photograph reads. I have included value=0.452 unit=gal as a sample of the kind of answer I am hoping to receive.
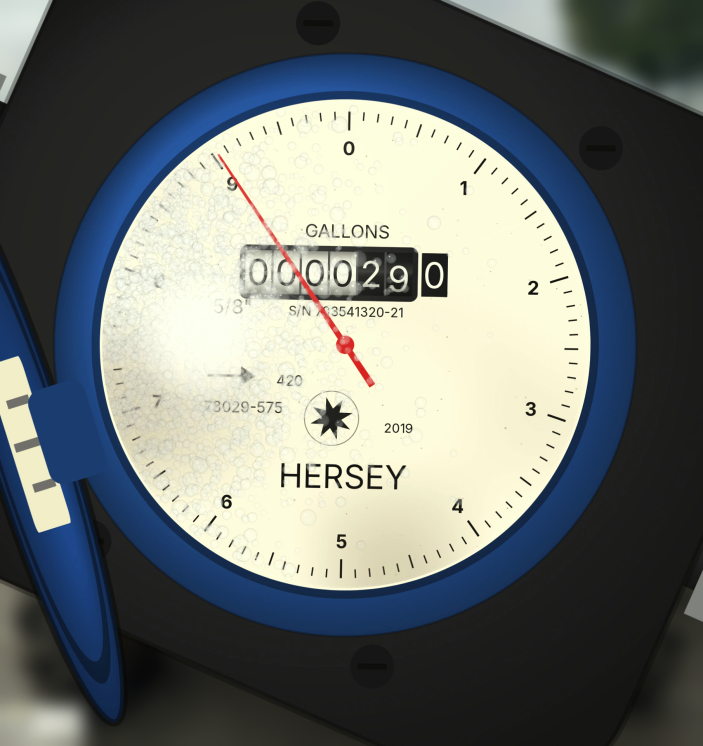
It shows value=289.0 unit=gal
